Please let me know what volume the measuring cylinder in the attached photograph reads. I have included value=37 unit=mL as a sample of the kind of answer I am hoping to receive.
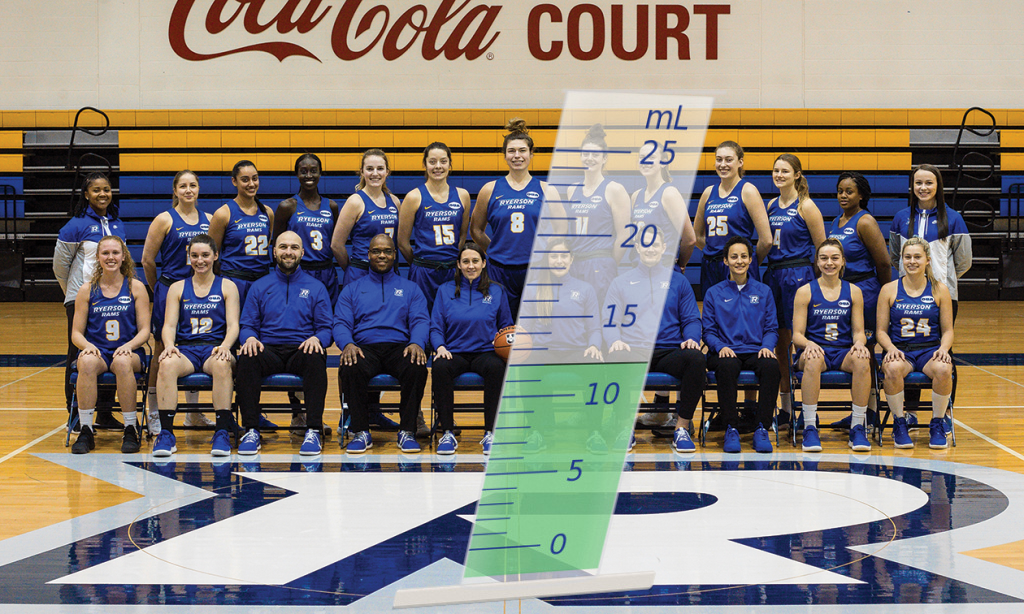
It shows value=12 unit=mL
